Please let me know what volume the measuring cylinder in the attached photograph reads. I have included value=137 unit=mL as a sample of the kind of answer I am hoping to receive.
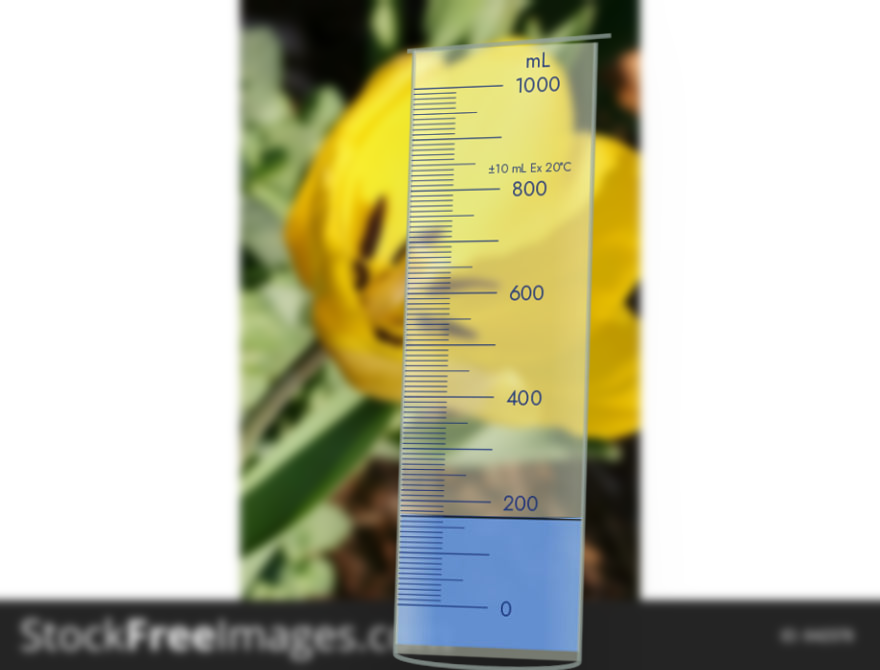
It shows value=170 unit=mL
